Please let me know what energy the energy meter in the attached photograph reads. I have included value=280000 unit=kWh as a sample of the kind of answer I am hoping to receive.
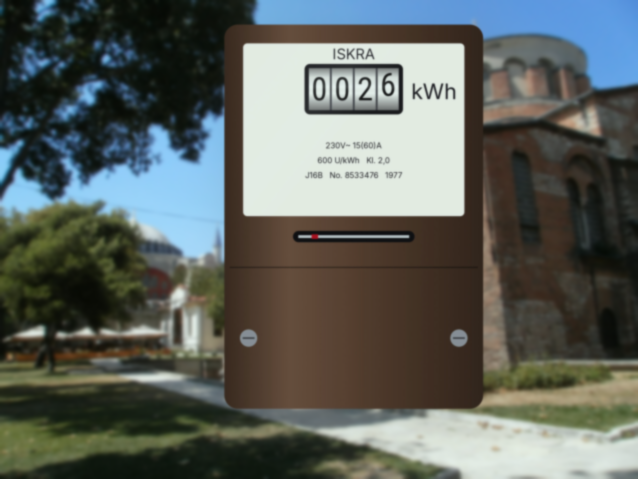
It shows value=26 unit=kWh
